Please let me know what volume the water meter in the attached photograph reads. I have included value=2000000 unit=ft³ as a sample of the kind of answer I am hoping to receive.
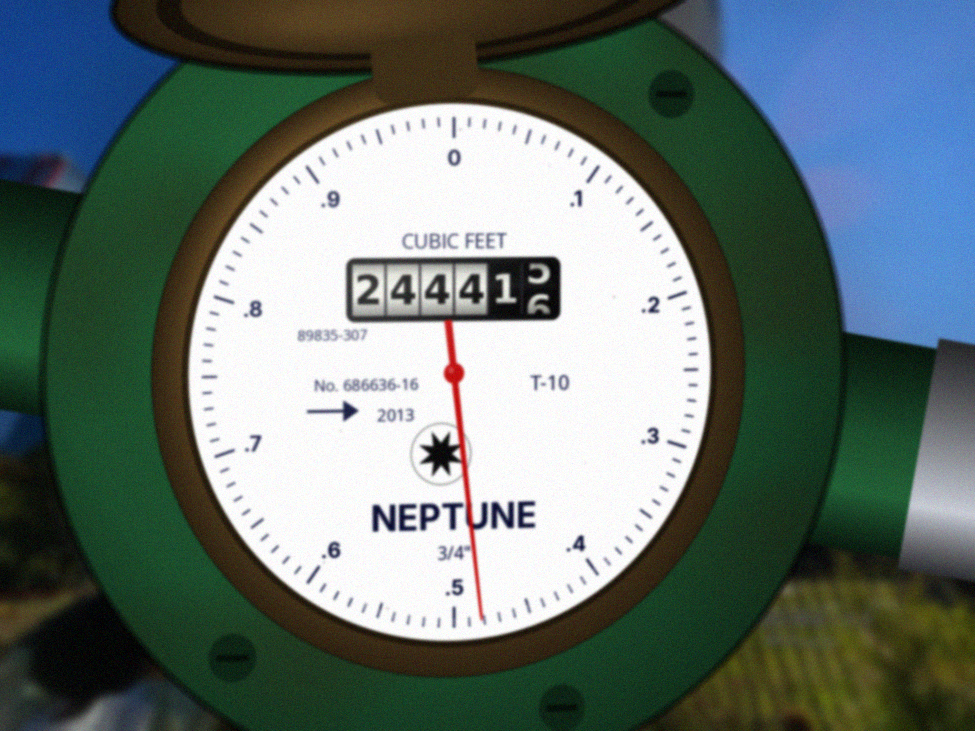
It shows value=244415.48 unit=ft³
